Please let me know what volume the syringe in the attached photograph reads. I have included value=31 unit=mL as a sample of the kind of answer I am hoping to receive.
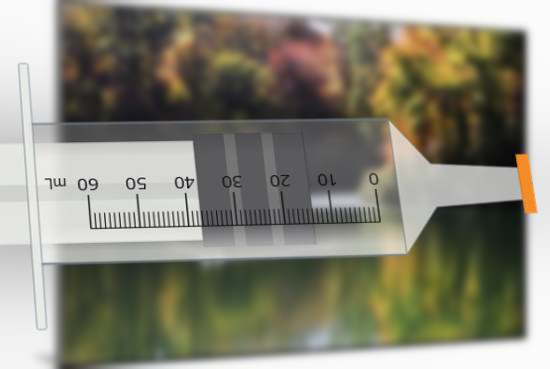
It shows value=14 unit=mL
